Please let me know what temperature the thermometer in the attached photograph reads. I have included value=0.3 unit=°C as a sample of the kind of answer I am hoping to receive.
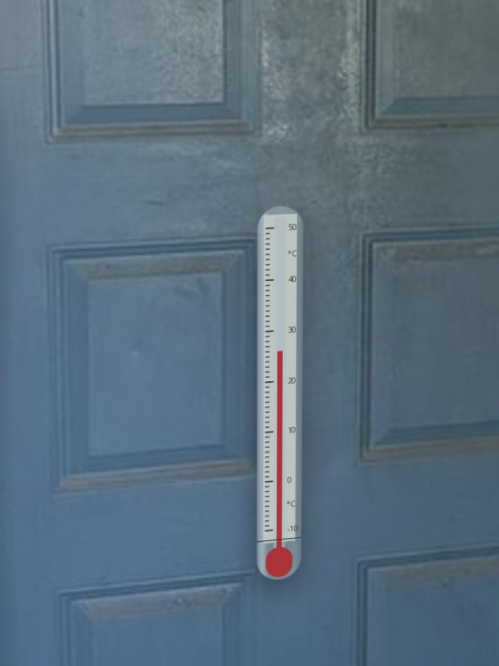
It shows value=26 unit=°C
